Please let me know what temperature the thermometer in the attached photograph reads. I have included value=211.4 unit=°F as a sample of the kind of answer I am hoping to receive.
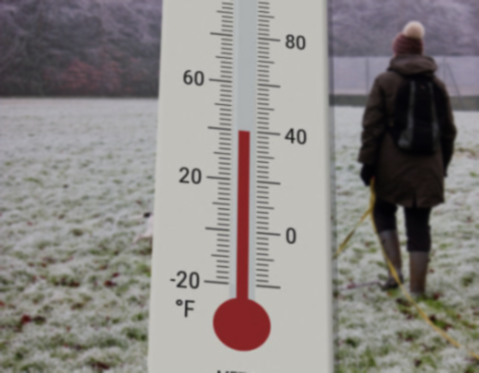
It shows value=40 unit=°F
